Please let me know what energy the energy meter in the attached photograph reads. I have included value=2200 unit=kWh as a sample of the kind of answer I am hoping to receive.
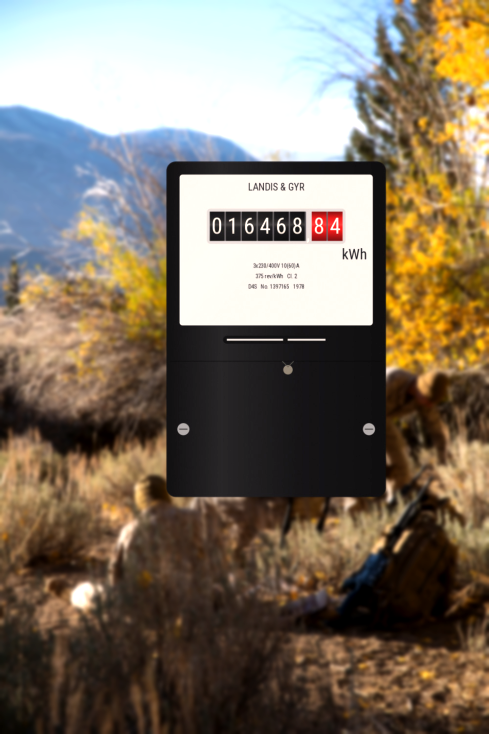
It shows value=16468.84 unit=kWh
